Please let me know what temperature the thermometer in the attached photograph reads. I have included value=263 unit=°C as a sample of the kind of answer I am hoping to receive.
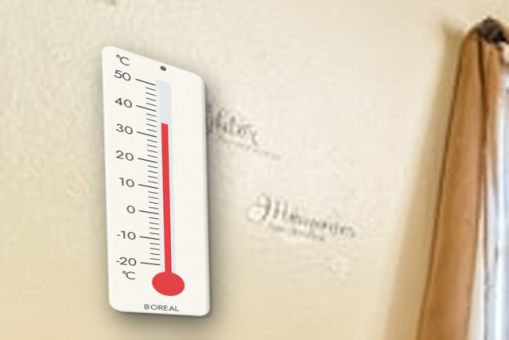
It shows value=36 unit=°C
